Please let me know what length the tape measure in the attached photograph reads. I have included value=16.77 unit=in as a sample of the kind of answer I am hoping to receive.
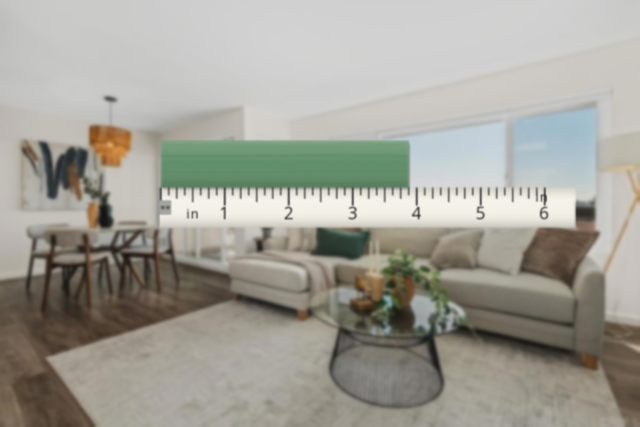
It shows value=3.875 unit=in
